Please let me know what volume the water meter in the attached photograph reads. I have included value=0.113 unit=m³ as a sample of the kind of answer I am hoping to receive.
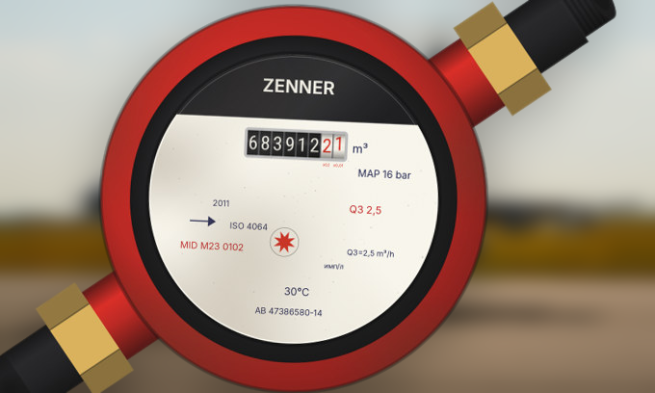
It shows value=683912.21 unit=m³
